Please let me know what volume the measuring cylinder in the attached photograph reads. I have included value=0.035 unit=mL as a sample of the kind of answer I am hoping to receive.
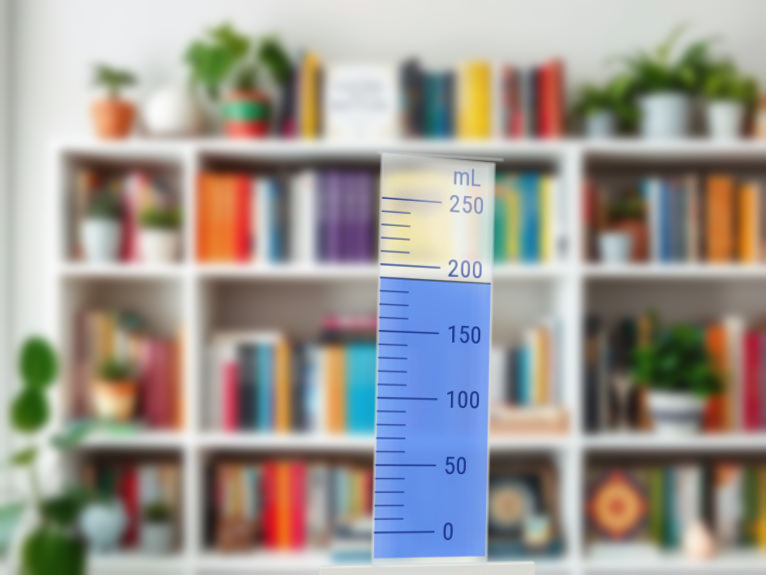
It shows value=190 unit=mL
